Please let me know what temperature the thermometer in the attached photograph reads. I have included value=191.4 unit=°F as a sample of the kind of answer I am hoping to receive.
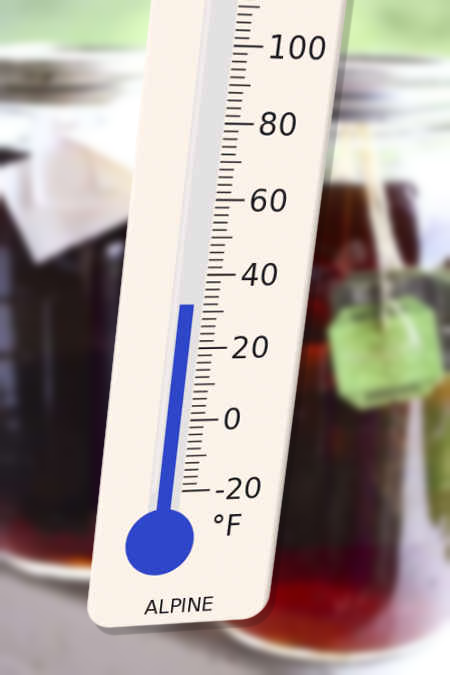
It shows value=32 unit=°F
